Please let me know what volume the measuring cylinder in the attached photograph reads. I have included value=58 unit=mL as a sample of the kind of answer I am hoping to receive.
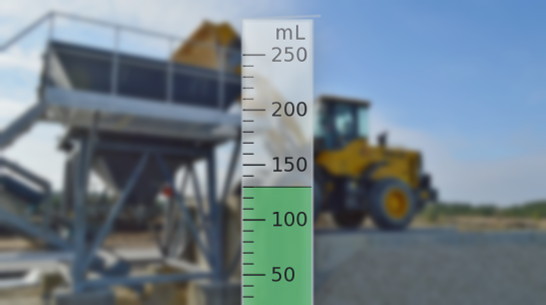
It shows value=130 unit=mL
